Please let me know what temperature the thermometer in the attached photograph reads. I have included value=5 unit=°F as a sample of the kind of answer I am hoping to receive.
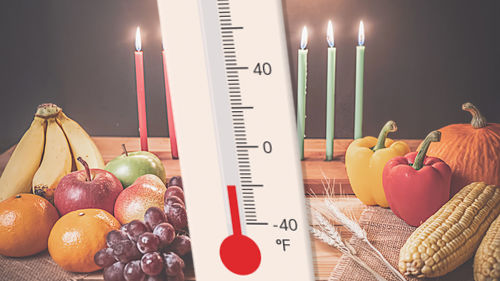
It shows value=-20 unit=°F
